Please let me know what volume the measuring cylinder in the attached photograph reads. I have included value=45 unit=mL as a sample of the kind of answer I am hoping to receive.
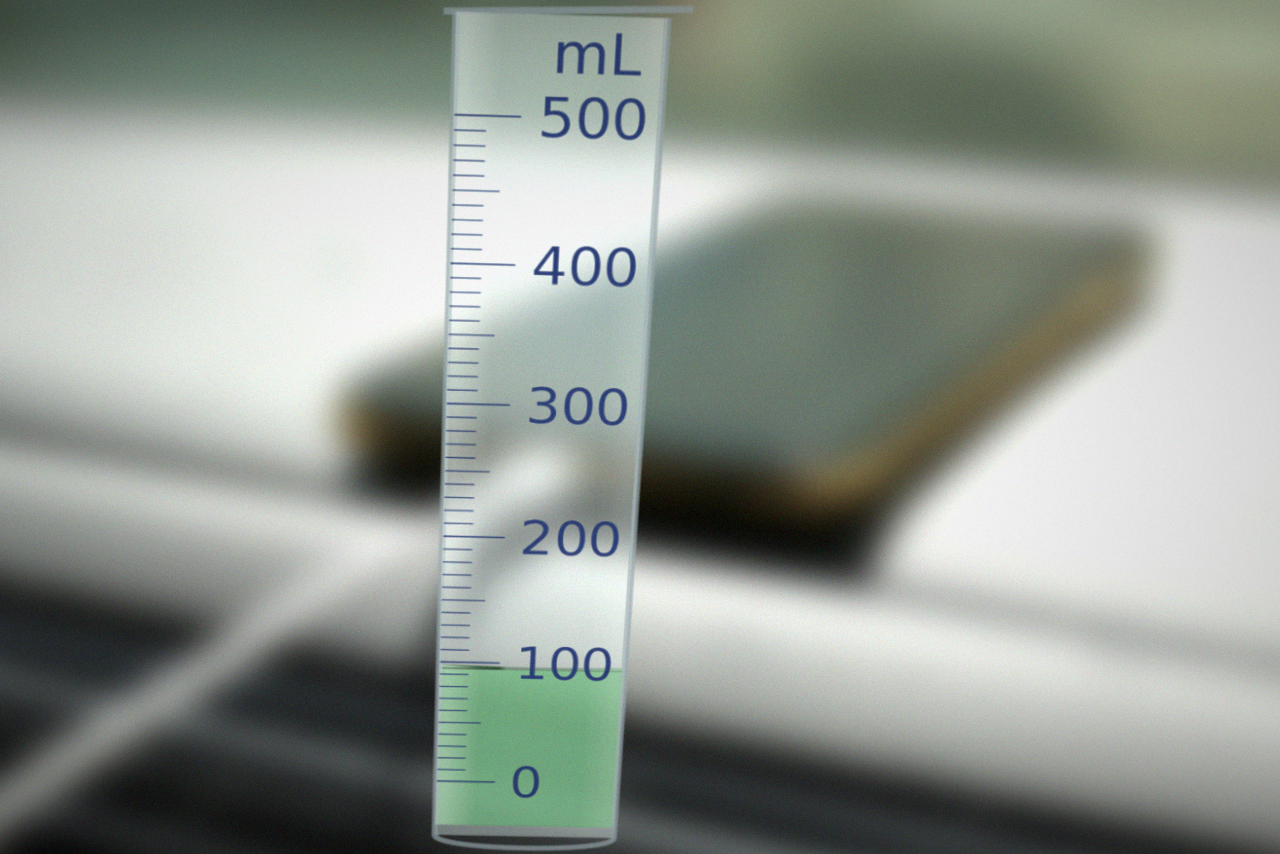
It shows value=95 unit=mL
